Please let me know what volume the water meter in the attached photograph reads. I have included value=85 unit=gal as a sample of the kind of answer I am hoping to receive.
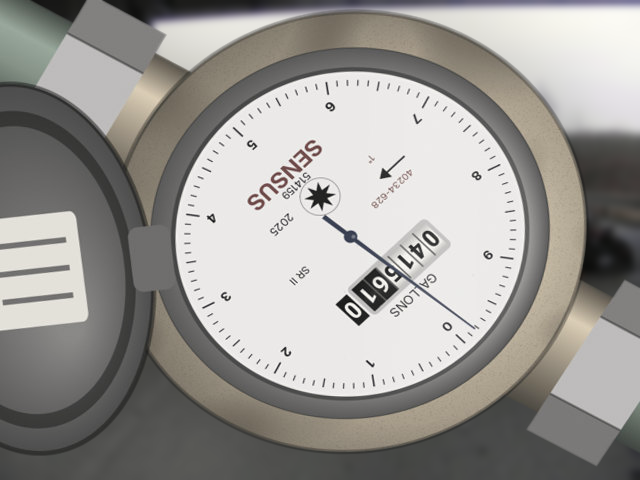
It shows value=415609.8 unit=gal
